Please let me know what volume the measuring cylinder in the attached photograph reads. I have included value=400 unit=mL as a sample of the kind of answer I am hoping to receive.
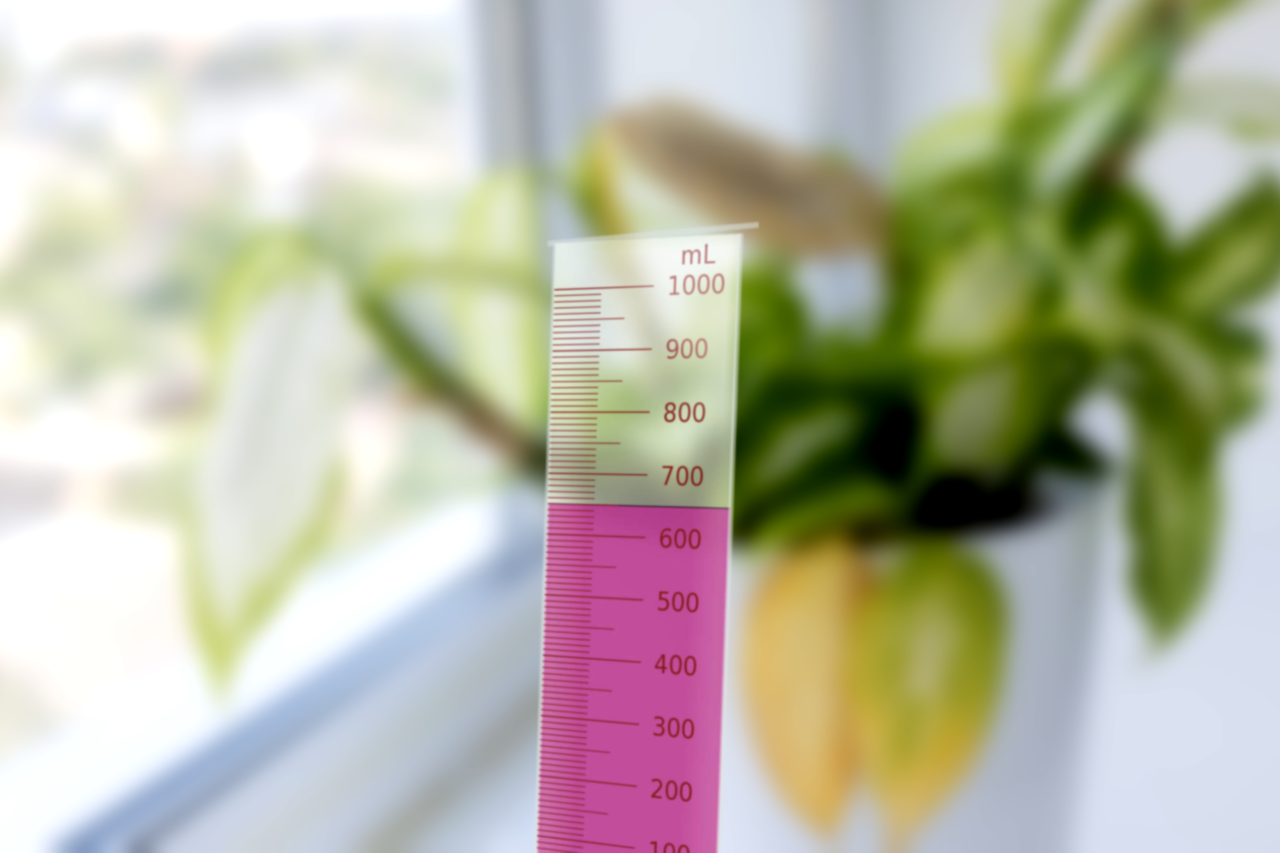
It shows value=650 unit=mL
